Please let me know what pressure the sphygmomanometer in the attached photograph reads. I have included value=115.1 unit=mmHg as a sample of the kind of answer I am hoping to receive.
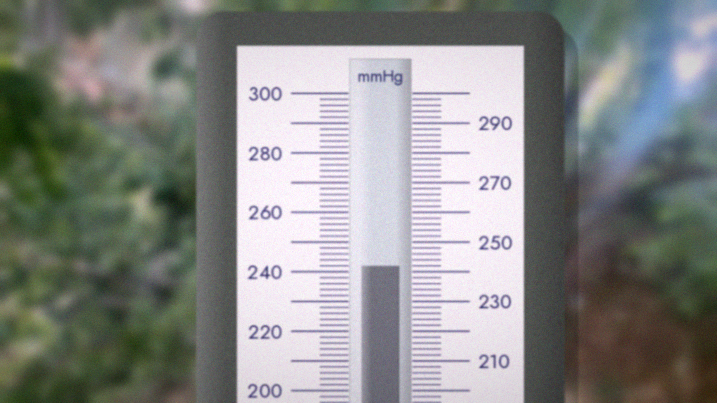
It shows value=242 unit=mmHg
